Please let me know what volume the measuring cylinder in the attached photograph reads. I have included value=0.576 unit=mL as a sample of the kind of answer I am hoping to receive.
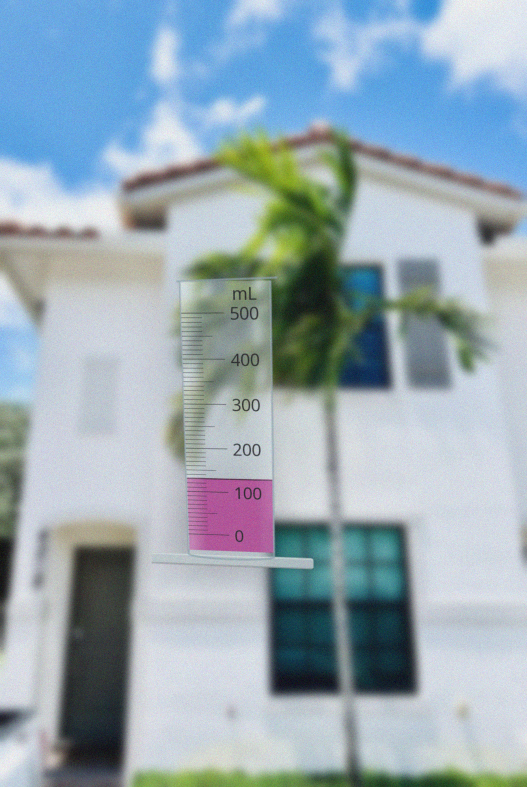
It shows value=130 unit=mL
